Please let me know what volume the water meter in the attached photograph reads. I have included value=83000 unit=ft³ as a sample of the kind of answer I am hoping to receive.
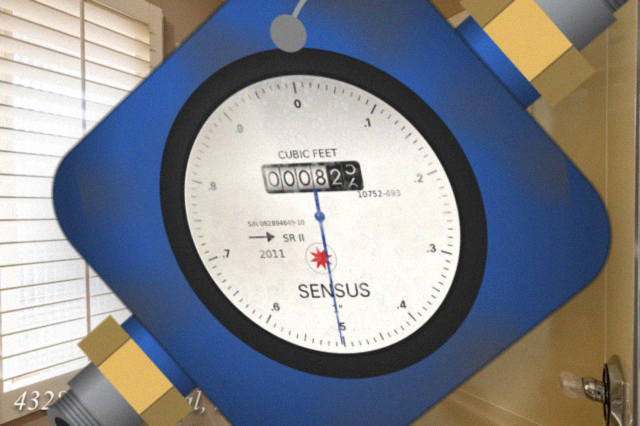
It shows value=825.50 unit=ft³
